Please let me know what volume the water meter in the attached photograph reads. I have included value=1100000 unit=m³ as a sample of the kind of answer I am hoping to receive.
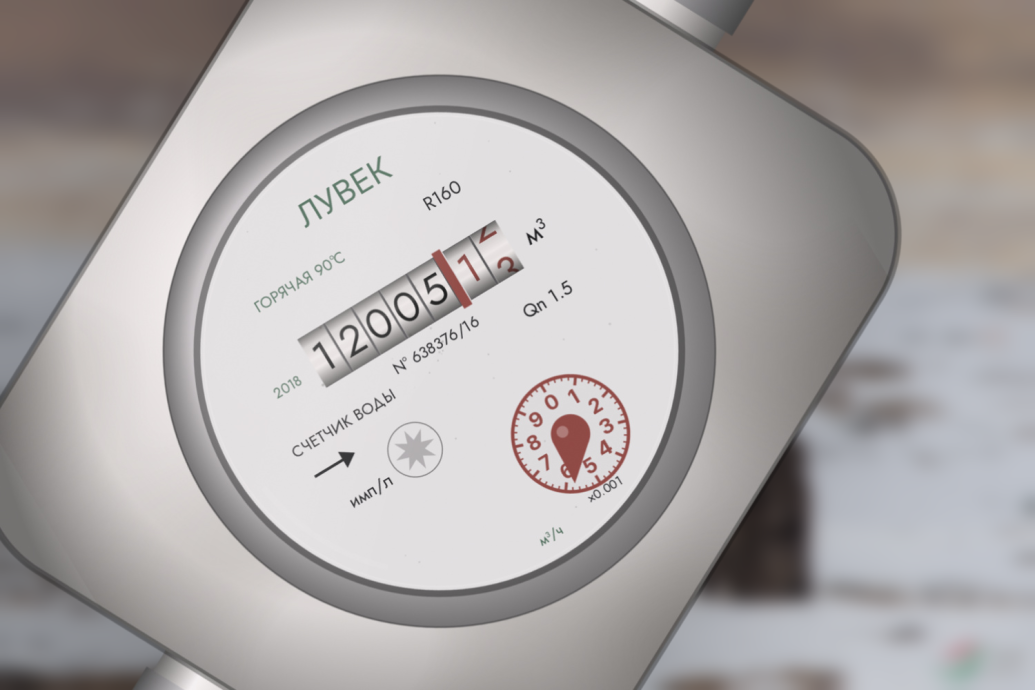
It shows value=12005.125 unit=m³
